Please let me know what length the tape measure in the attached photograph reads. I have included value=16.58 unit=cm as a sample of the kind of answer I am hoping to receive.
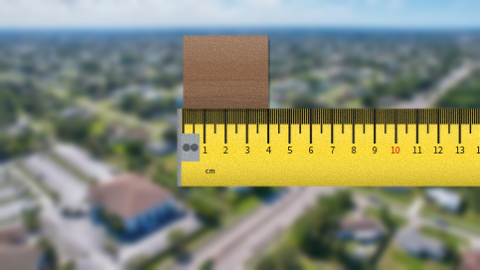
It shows value=4 unit=cm
